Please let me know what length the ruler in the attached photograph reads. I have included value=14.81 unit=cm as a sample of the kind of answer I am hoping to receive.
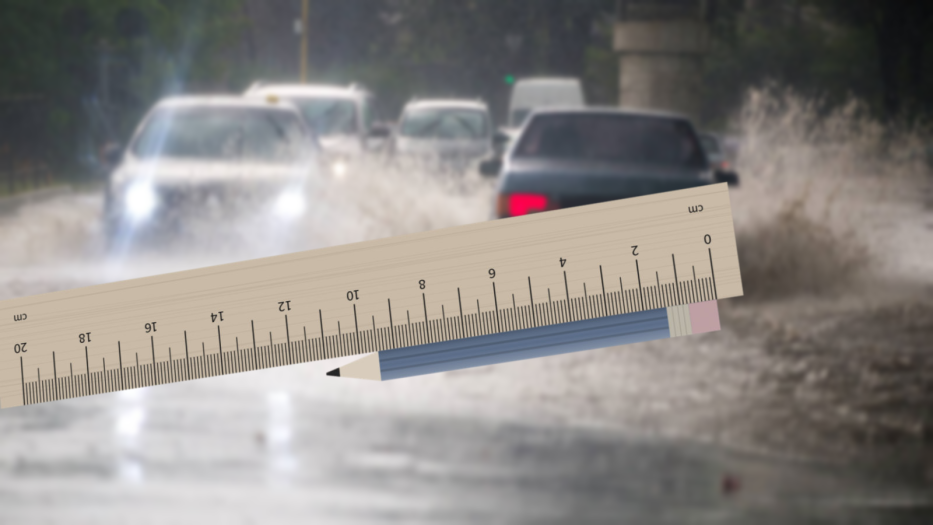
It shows value=11 unit=cm
